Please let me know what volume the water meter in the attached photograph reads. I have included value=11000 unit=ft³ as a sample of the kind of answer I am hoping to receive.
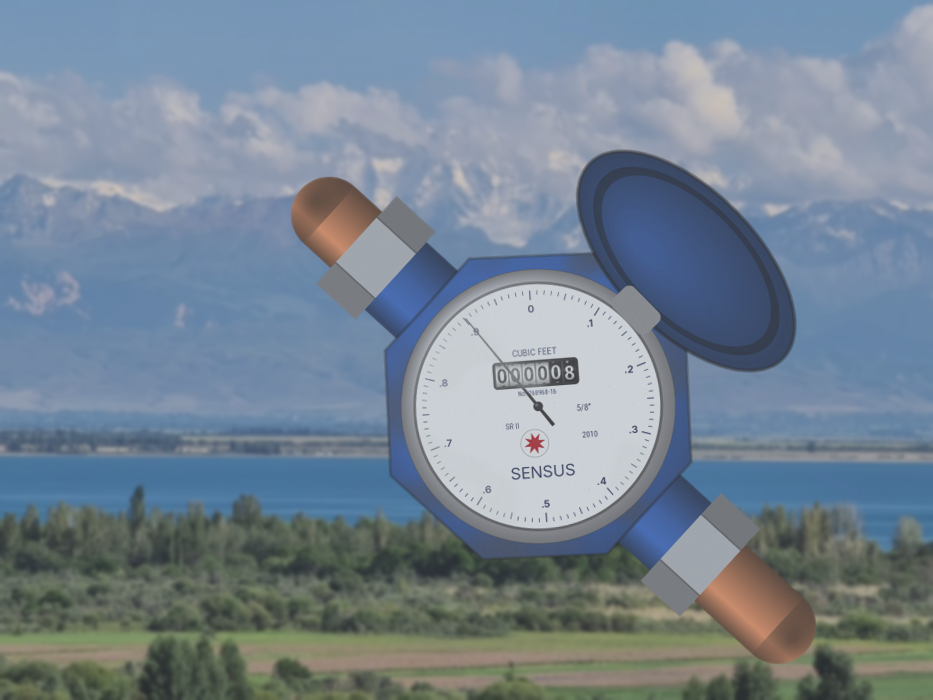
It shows value=7.90 unit=ft³
